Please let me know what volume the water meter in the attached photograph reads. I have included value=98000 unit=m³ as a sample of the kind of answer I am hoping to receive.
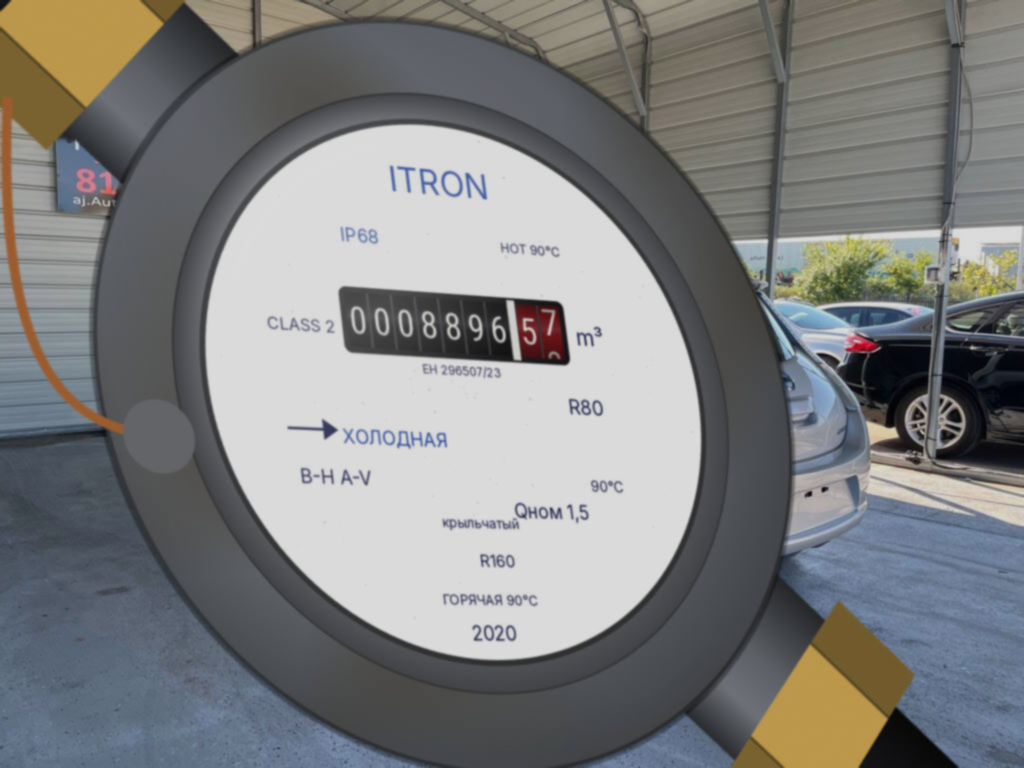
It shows value=8896.57 unit=m³
